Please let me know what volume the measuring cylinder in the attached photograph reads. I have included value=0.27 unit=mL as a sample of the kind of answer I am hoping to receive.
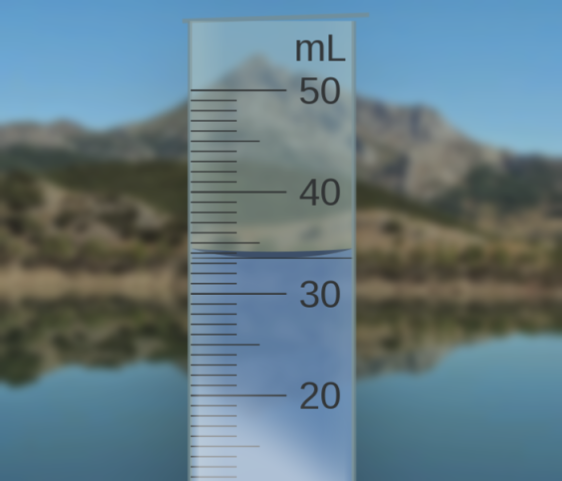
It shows value=33.5 unit=mL
